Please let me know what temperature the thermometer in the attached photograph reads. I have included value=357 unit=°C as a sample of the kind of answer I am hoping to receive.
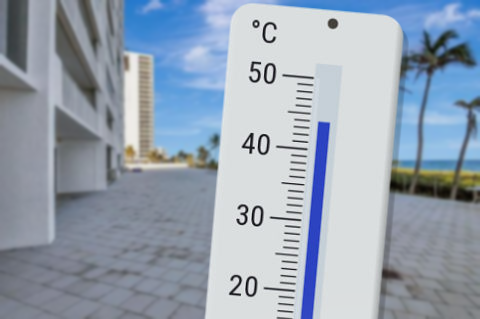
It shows value=44 unit=°C
